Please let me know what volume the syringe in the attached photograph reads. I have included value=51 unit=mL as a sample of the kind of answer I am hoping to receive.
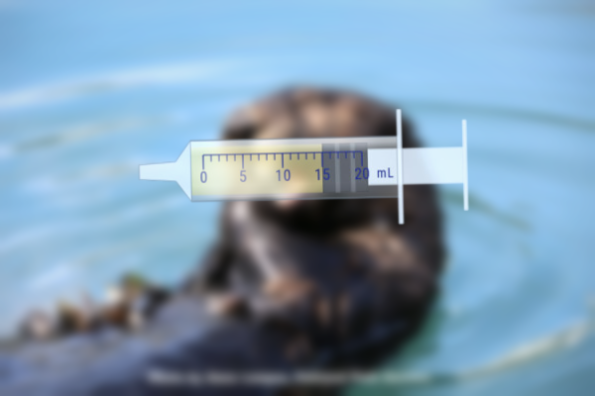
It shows value=15 unit=mL
